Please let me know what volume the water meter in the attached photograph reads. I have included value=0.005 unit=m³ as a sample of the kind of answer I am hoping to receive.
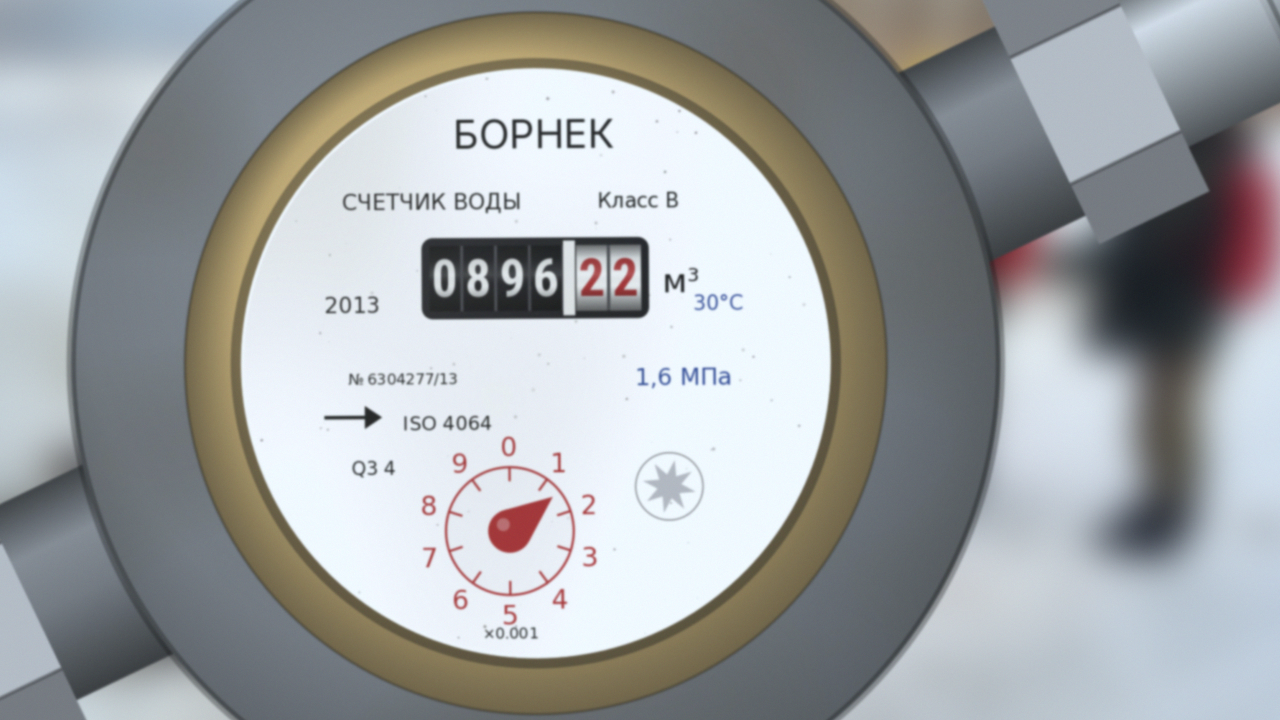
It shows value=896.221 unit=m³
